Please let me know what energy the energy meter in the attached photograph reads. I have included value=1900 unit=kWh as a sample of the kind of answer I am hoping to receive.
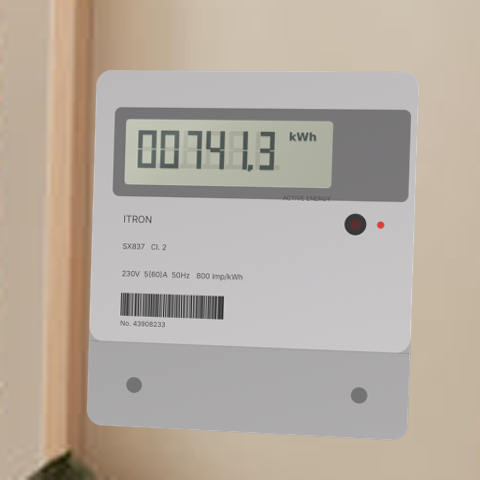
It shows value=741.3 unit=kWh
